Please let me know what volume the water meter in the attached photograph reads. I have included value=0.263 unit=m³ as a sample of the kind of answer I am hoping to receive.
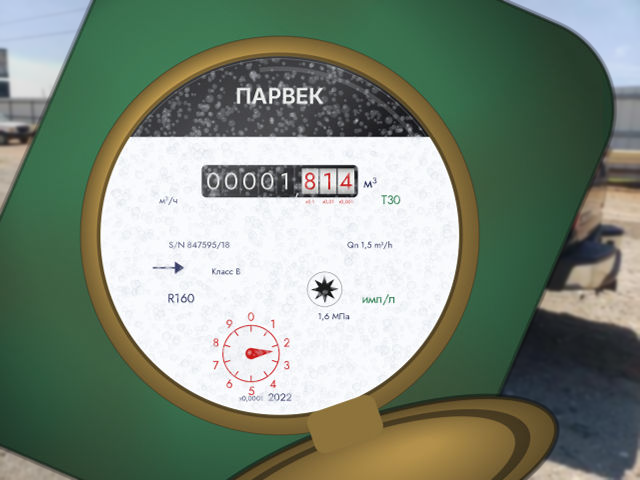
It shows value=1.8142 unit=m³
